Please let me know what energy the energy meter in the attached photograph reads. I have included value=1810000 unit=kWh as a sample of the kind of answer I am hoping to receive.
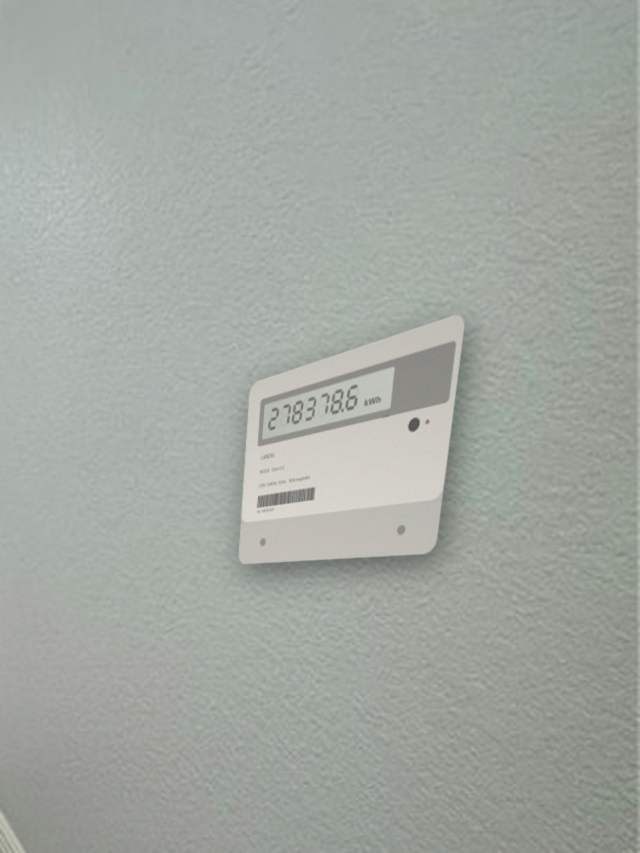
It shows value=278378.6 unit=kWh
